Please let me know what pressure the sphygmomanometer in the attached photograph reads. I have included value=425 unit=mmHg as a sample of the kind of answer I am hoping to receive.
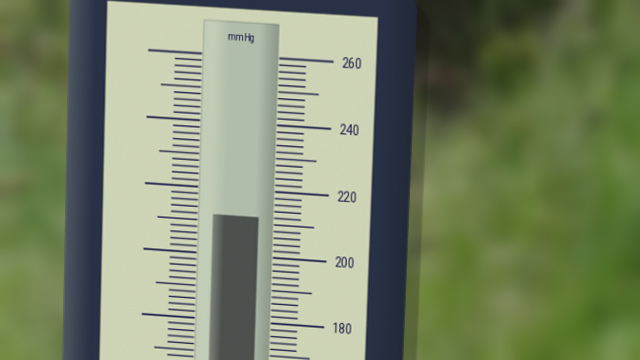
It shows value=212 unit=mmHg
